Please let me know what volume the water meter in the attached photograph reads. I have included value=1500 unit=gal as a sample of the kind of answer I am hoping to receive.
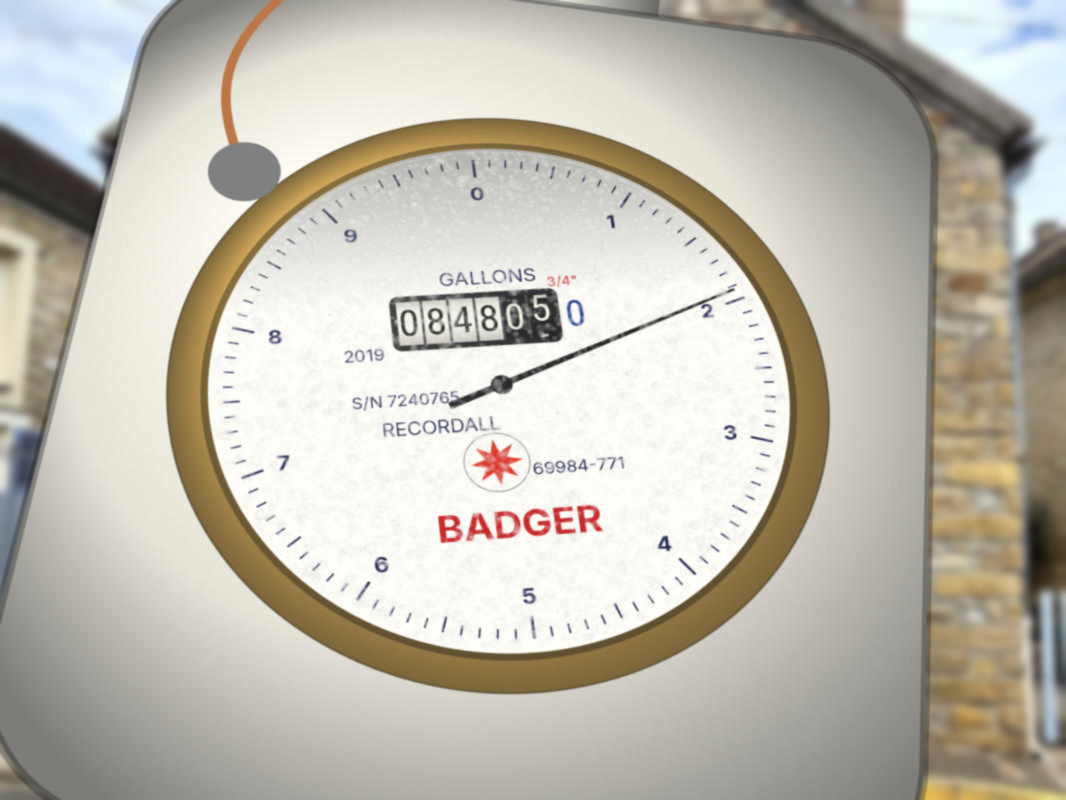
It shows value=848051.9 unit=gal
